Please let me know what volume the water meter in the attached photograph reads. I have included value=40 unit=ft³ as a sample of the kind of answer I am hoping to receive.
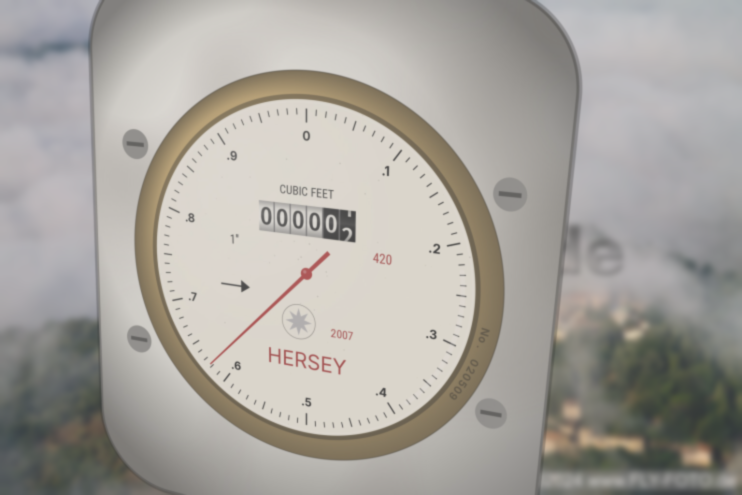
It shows value=1.62 unit=ft³
